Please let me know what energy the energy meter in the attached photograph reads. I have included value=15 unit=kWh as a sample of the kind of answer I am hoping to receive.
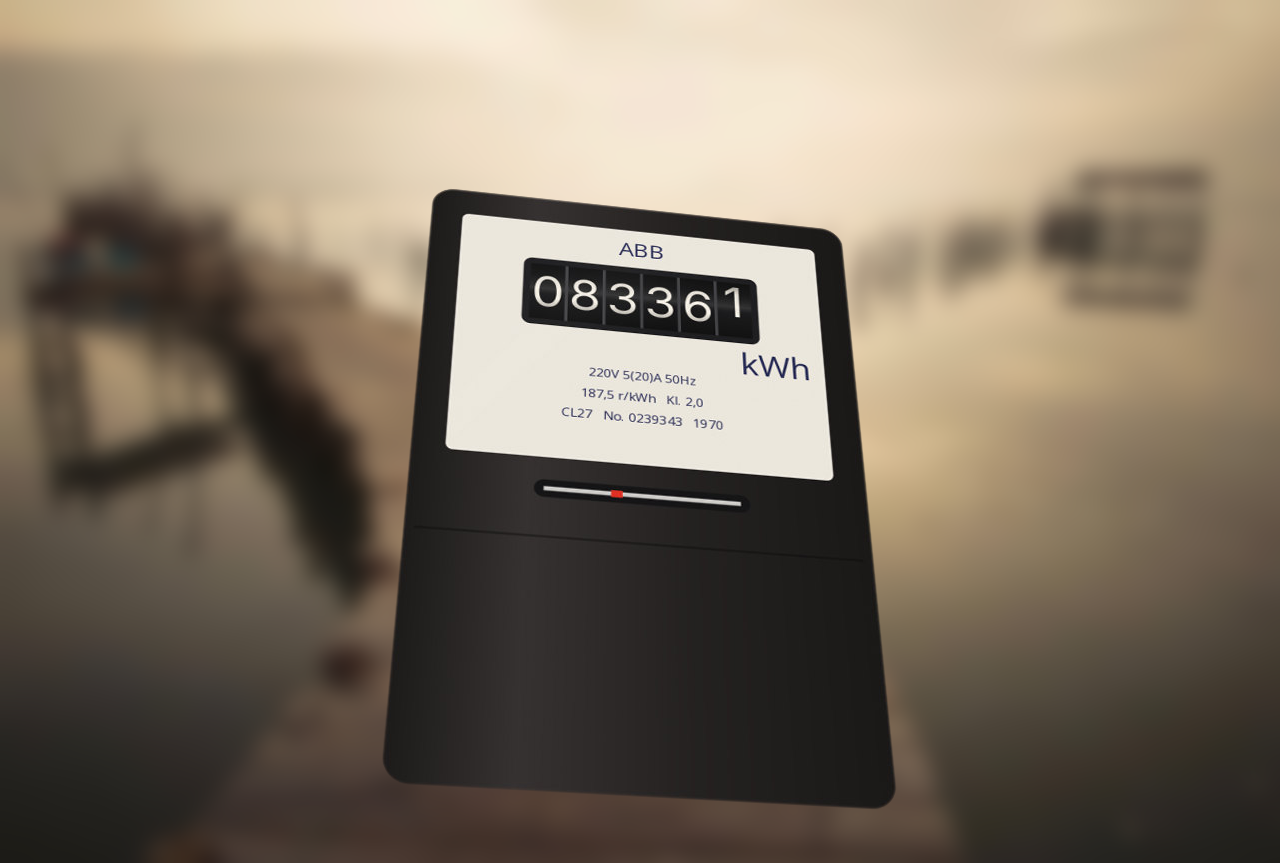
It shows value=83361 unit=kWh
